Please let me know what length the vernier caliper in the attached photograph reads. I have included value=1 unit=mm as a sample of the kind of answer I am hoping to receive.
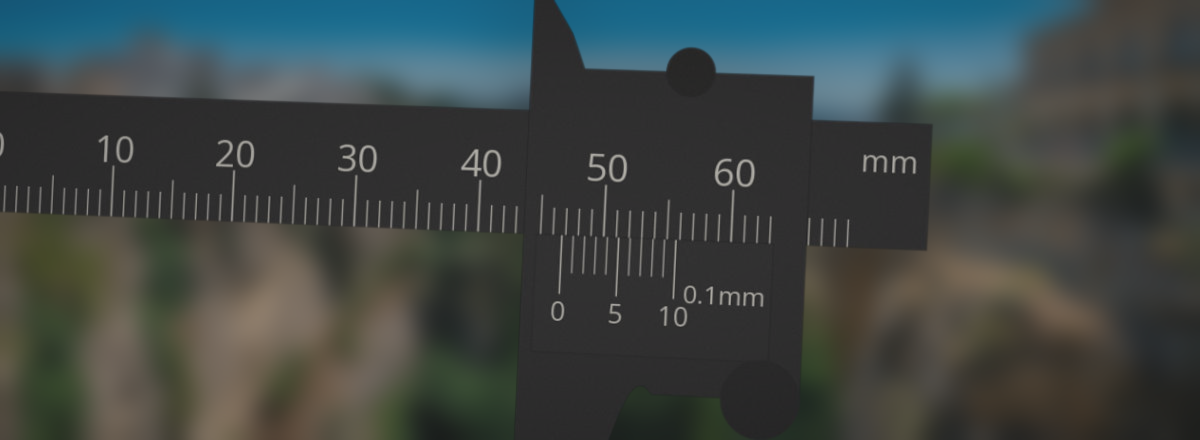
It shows value=46.7 unit=mm
